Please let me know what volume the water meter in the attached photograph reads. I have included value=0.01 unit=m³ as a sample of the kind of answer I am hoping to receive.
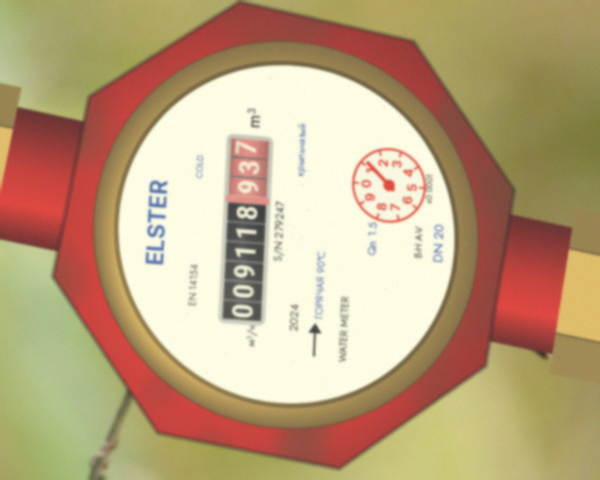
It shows value=9118.9371 unit=m³
